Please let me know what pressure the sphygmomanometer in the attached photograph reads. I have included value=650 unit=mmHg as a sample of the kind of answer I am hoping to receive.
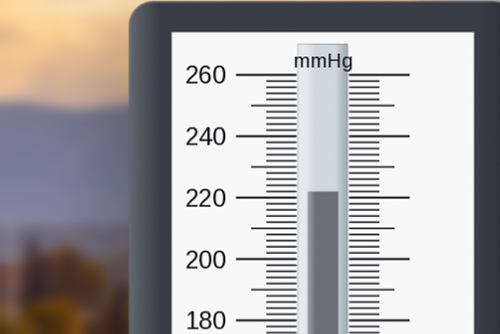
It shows value=222 unit=mmHg
